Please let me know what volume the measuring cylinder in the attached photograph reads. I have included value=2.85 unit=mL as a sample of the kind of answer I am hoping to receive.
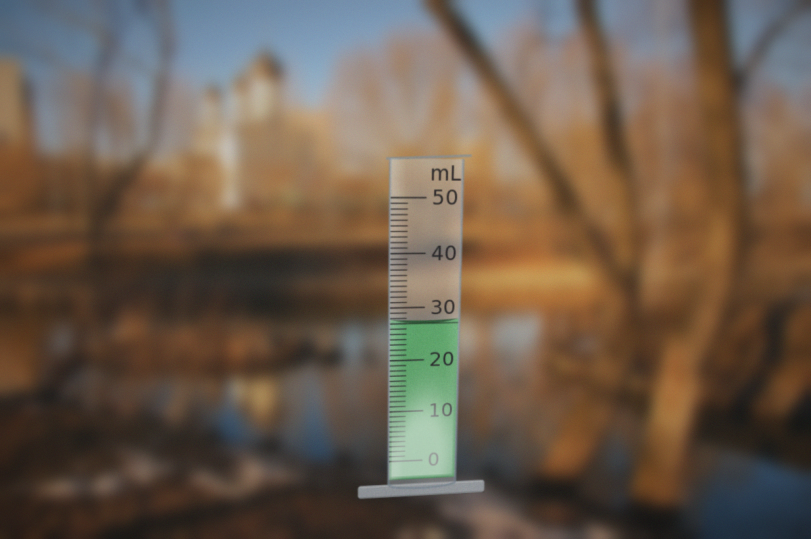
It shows value=27 unit=mL
